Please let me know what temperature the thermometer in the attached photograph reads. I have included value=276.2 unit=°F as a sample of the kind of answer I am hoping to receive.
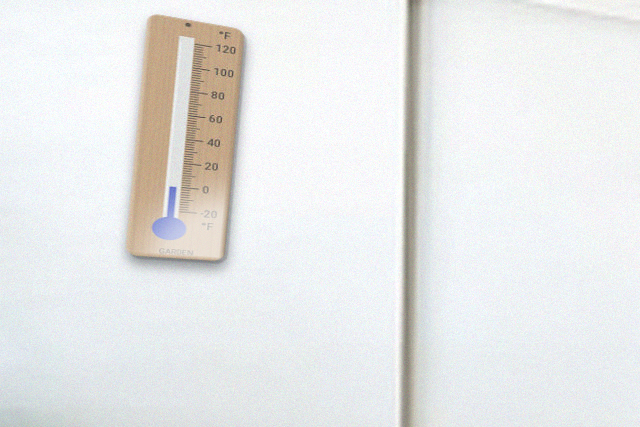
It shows value=0 unit=°F
